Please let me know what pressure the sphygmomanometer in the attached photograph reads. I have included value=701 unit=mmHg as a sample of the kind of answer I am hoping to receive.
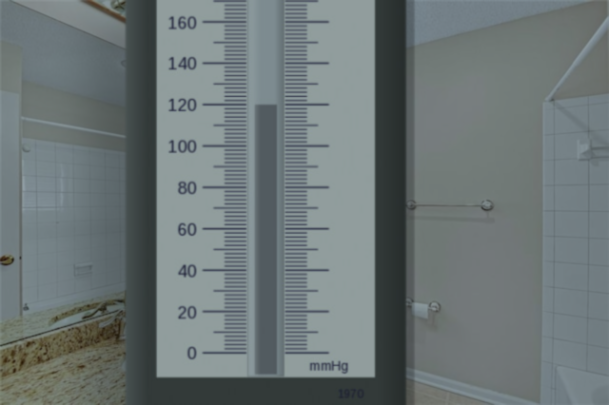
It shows value=120 unit=mmHg
